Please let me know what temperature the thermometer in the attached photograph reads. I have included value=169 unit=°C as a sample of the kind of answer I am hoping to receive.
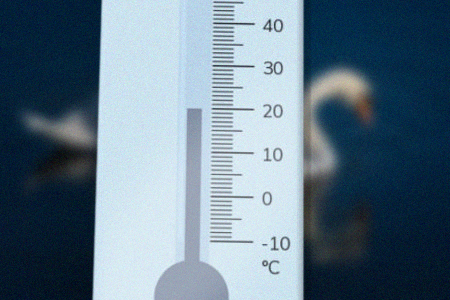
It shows value=20 unit=°C
